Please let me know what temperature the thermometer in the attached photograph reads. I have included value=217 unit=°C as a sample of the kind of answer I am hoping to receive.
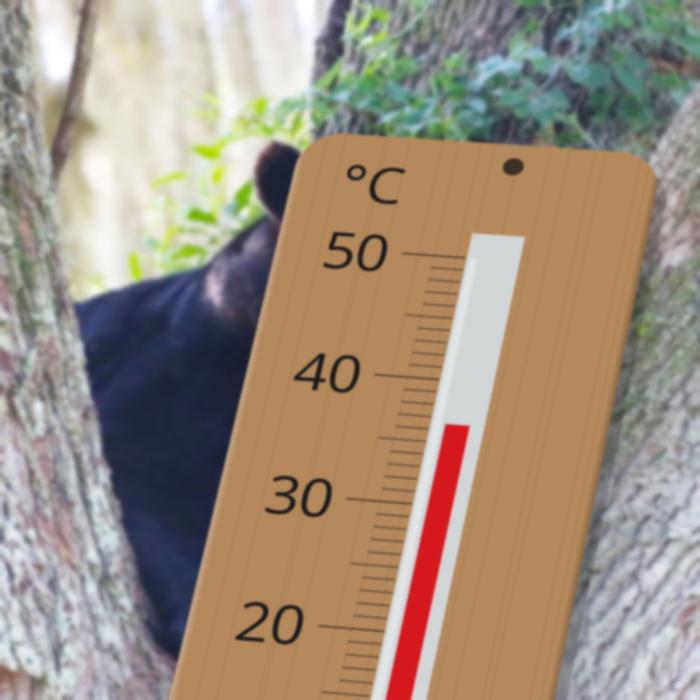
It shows value=36.5 unit=°C
